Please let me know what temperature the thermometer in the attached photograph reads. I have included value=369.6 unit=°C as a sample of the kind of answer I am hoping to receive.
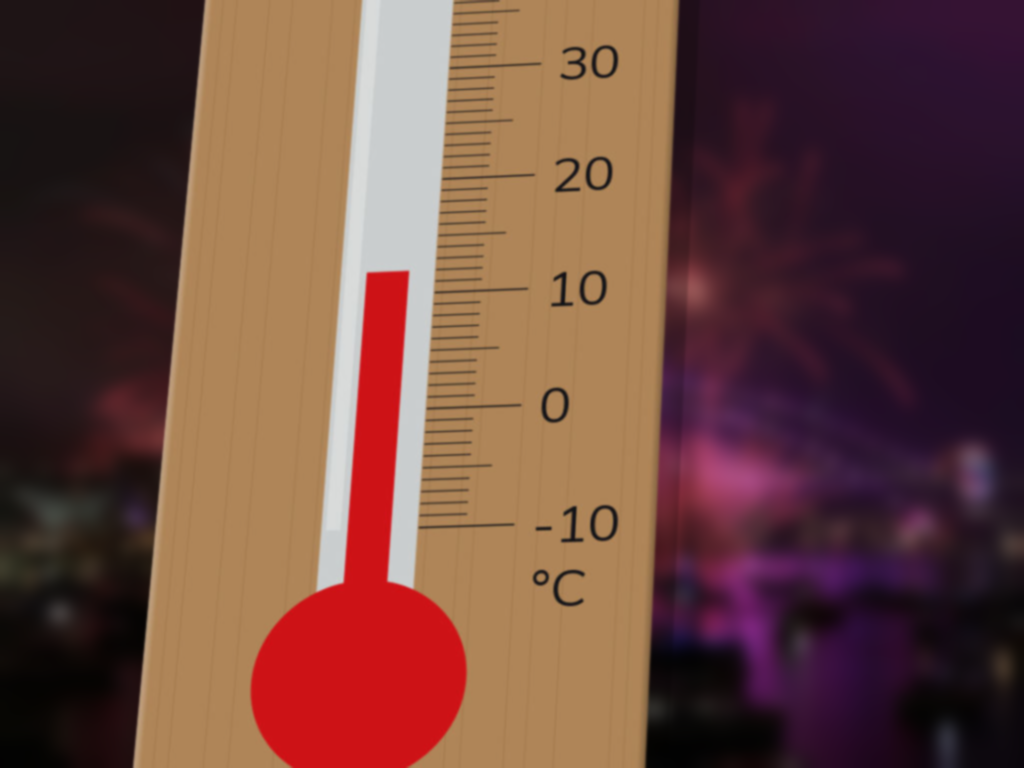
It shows value=12 unit=°C
